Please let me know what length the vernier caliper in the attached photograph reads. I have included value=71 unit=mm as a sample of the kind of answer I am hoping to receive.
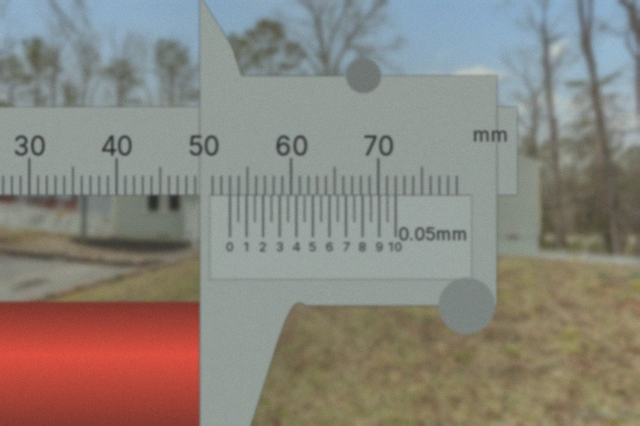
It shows value=53.0 unit=mm
